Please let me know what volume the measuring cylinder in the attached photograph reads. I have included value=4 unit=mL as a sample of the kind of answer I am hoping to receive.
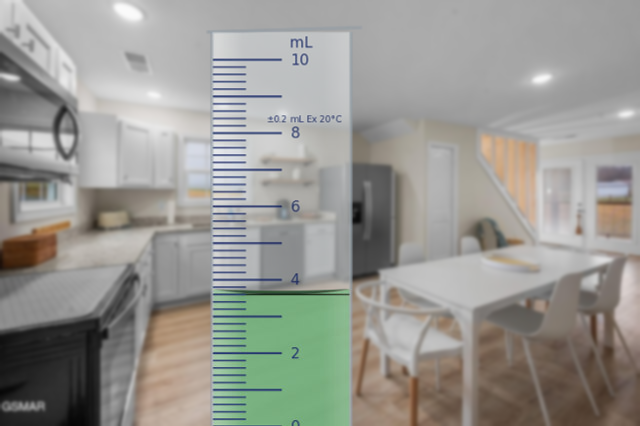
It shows value=3.6 unit=mL
